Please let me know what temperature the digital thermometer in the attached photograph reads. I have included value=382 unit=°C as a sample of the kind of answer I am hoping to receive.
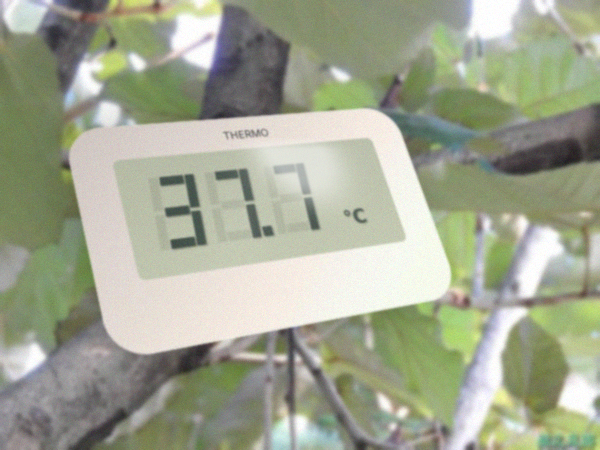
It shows value=37.7 unit=°C
